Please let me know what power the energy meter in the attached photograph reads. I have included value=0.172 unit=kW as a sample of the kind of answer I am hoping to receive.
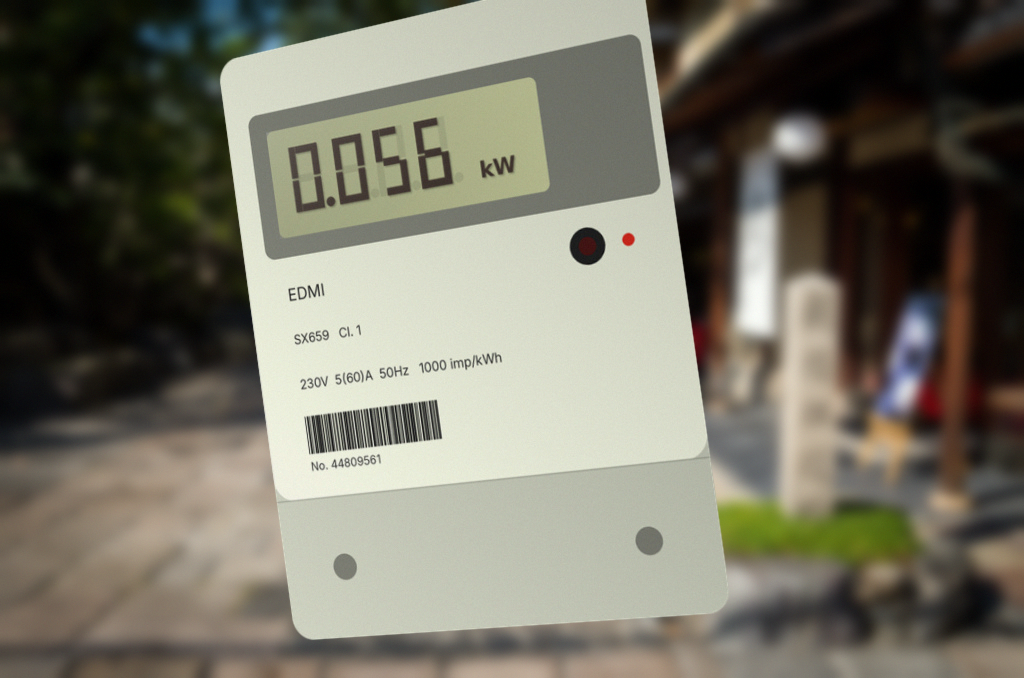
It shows value=0.056 unit=kW
